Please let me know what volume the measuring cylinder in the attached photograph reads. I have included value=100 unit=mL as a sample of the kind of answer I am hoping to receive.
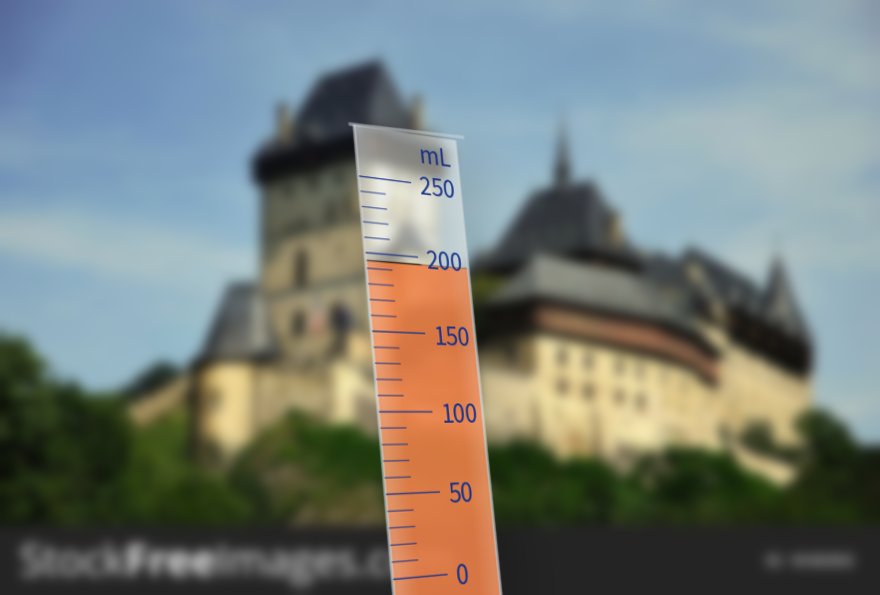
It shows value=195 unit=mL
